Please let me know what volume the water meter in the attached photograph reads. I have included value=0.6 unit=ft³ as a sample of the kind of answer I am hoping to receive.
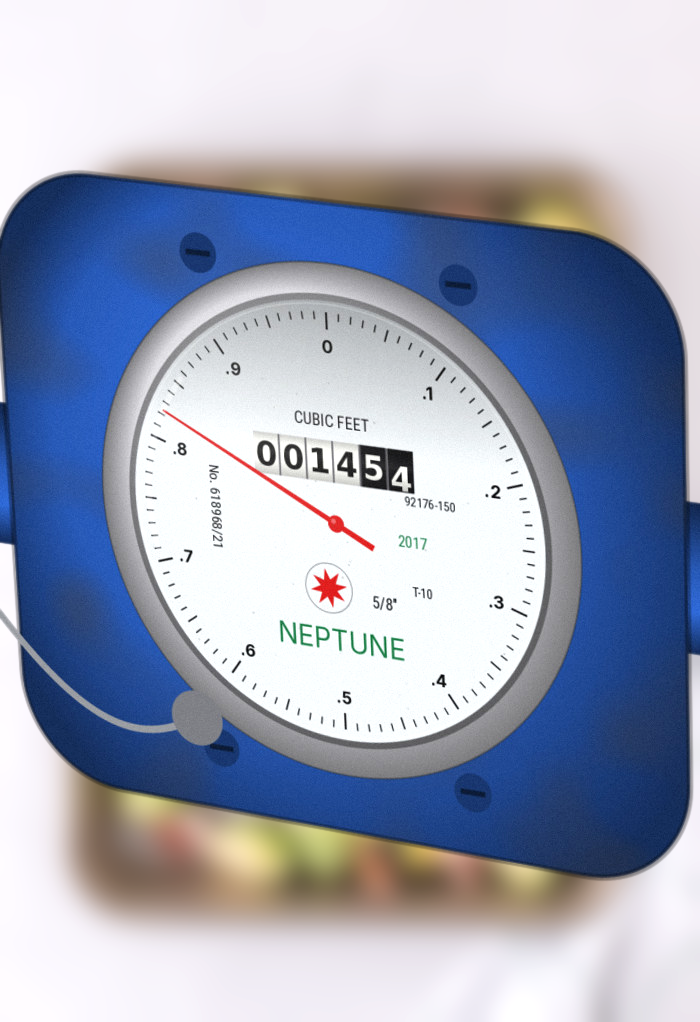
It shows value=1453.82 unit=ft³
